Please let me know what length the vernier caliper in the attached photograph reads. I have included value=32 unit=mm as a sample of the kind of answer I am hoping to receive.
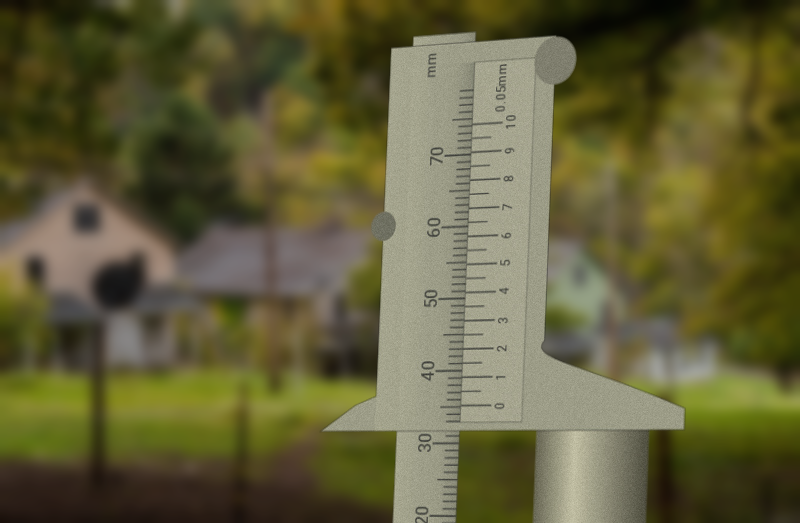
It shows value=35.2 unit=mm
